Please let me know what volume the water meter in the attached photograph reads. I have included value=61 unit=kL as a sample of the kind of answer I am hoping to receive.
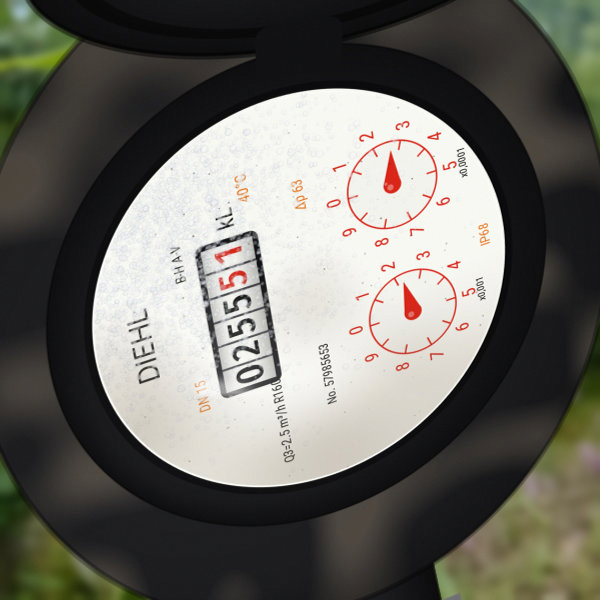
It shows value=255.5122 unit=kL
